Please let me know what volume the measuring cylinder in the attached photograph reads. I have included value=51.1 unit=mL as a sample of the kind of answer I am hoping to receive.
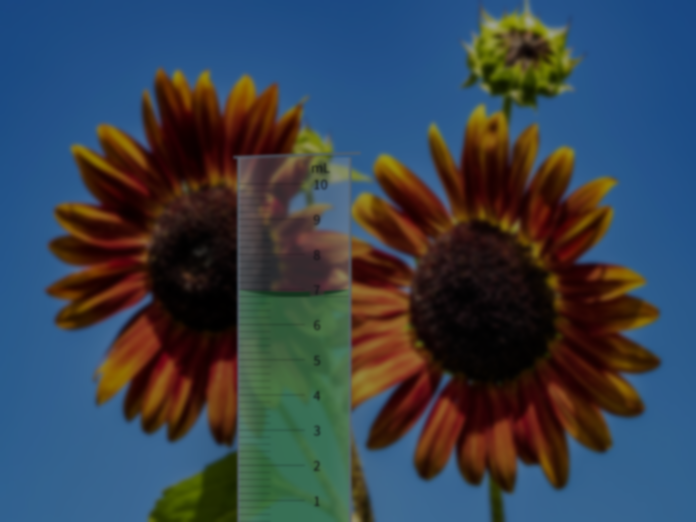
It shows value=6.8 unit=mL
